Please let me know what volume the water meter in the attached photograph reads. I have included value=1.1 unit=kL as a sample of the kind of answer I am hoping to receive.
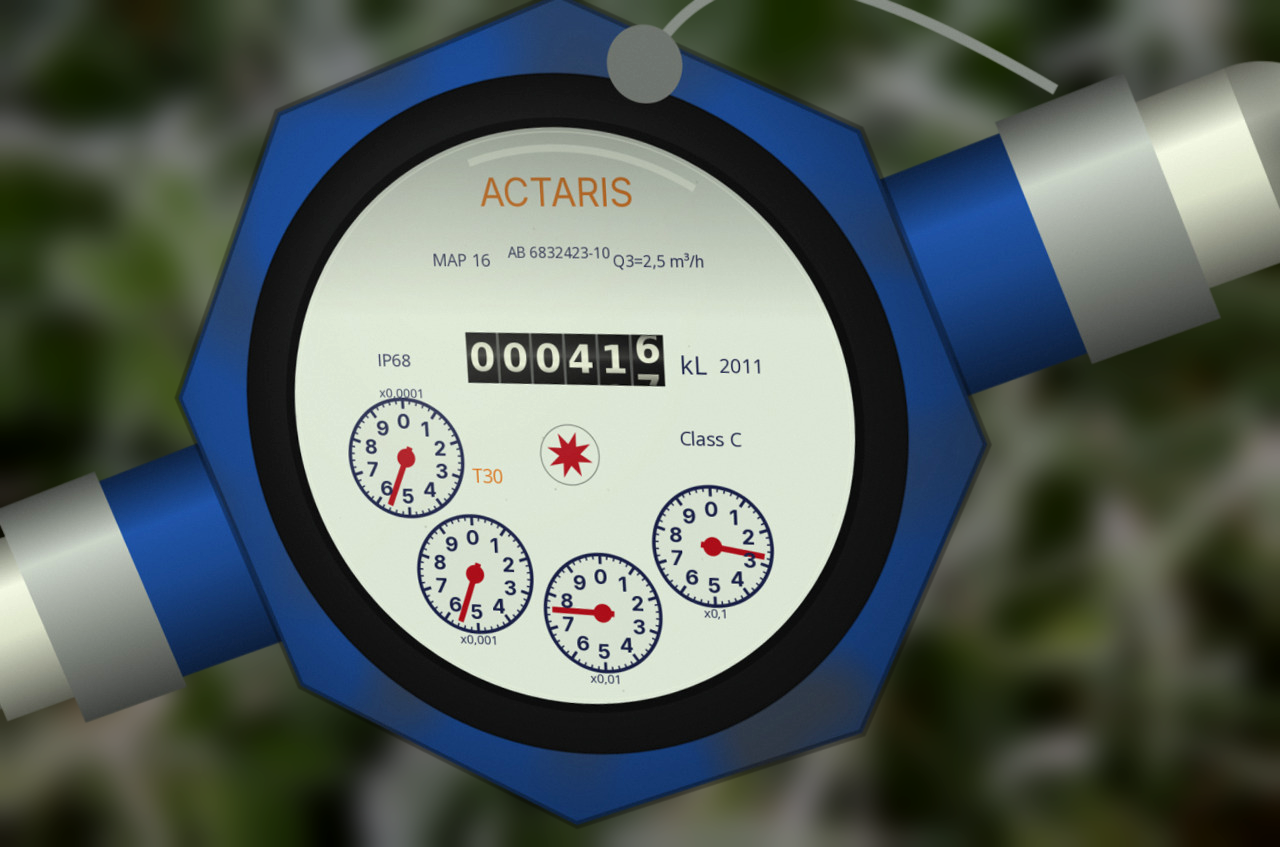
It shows value=416.2755 unit=kL
